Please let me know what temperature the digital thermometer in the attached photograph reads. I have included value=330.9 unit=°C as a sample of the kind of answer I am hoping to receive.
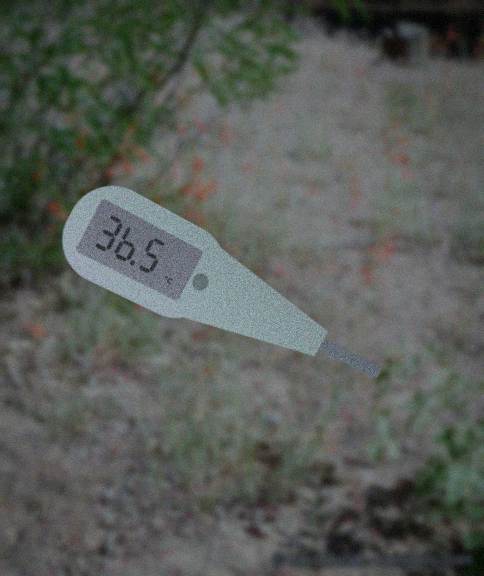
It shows value=36.5 unit=°C
